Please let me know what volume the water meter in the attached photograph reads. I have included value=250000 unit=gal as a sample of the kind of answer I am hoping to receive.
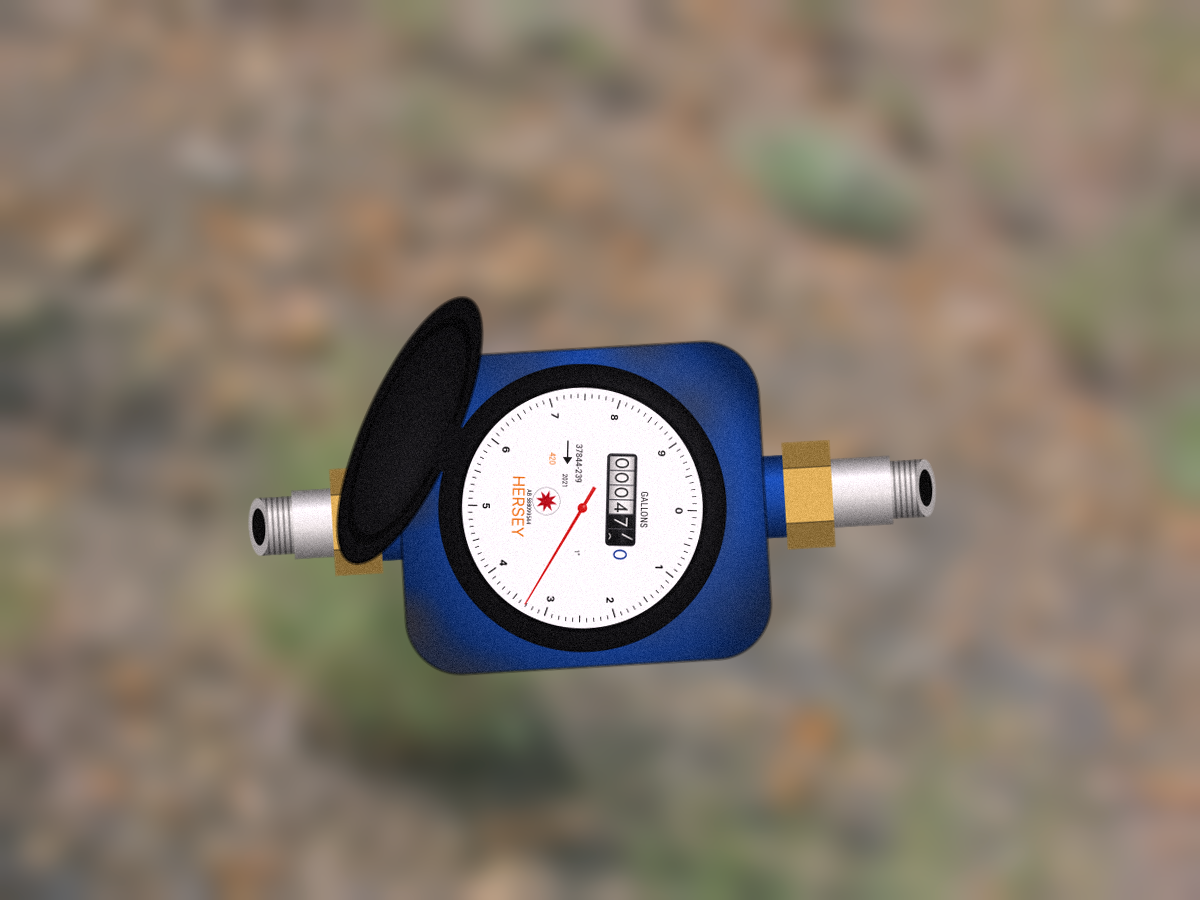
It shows value=4773.3 unit=gal
